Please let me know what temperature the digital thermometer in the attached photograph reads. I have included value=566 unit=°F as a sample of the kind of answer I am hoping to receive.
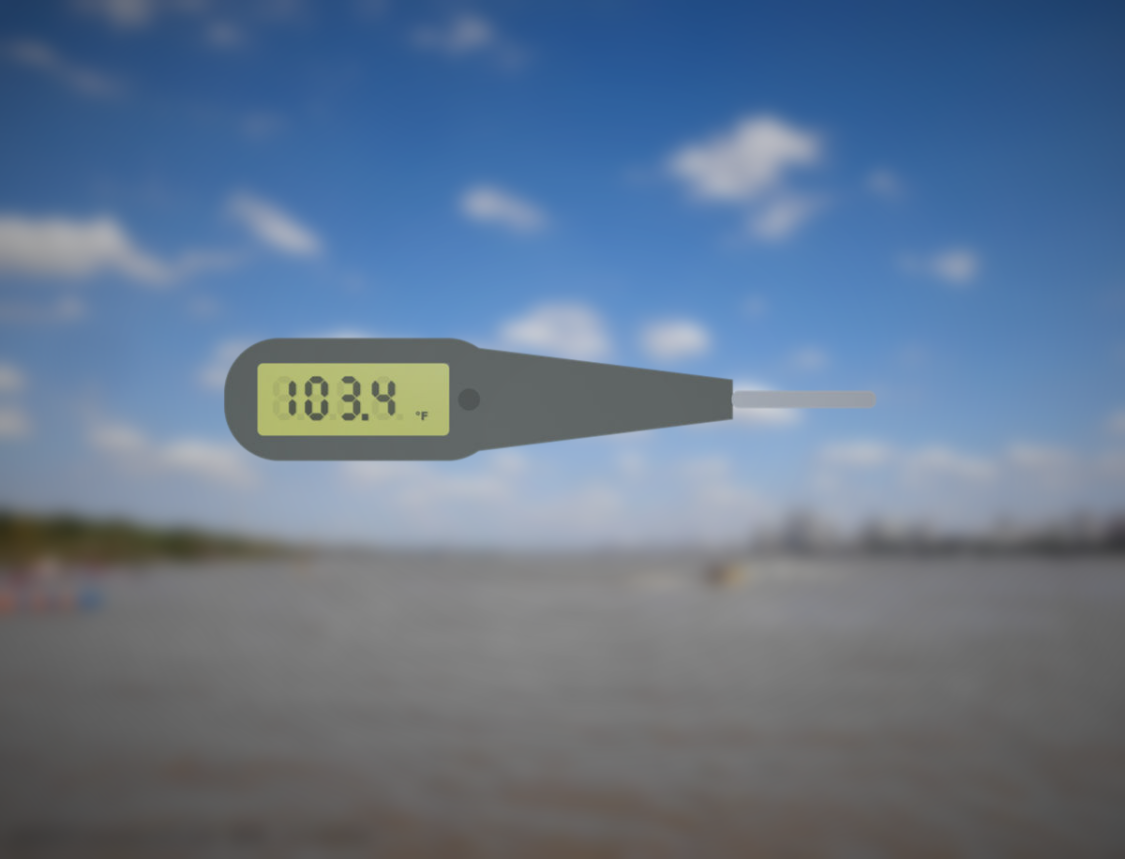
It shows value=103.4 unit=°F
